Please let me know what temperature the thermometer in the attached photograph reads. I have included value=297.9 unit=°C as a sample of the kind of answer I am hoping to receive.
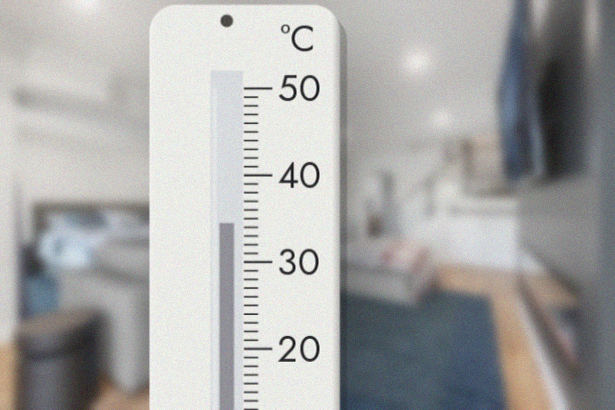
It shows value=34.5 unit=°C
